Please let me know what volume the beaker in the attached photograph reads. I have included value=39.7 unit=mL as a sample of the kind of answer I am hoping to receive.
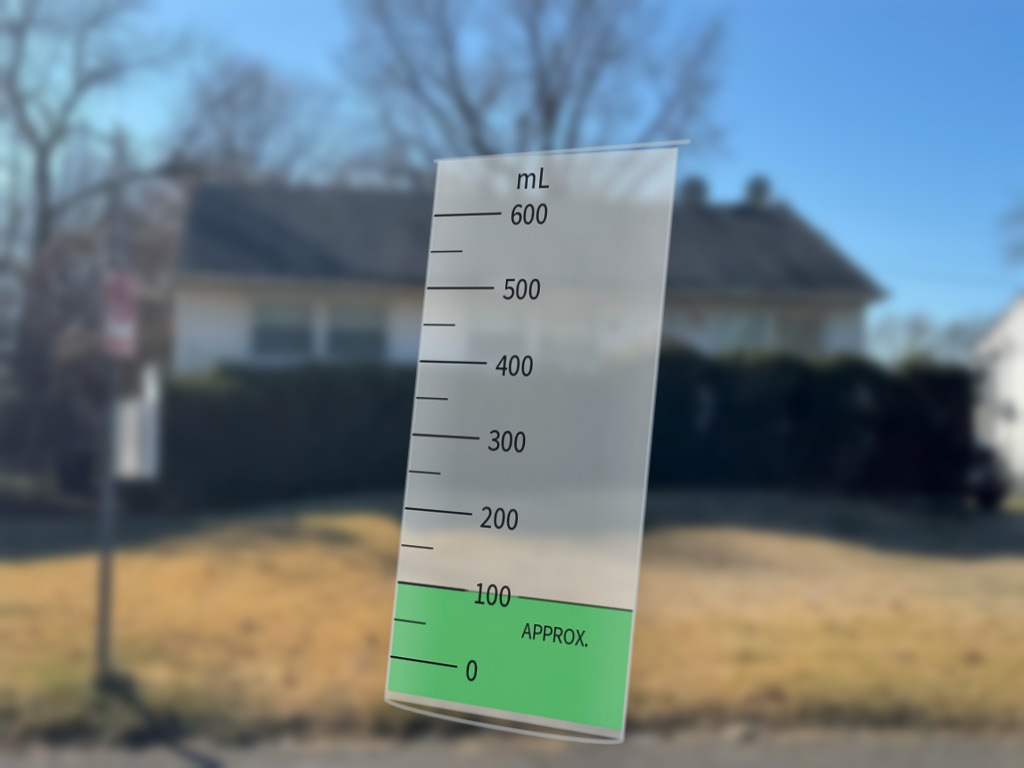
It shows value=100 unit=mL
